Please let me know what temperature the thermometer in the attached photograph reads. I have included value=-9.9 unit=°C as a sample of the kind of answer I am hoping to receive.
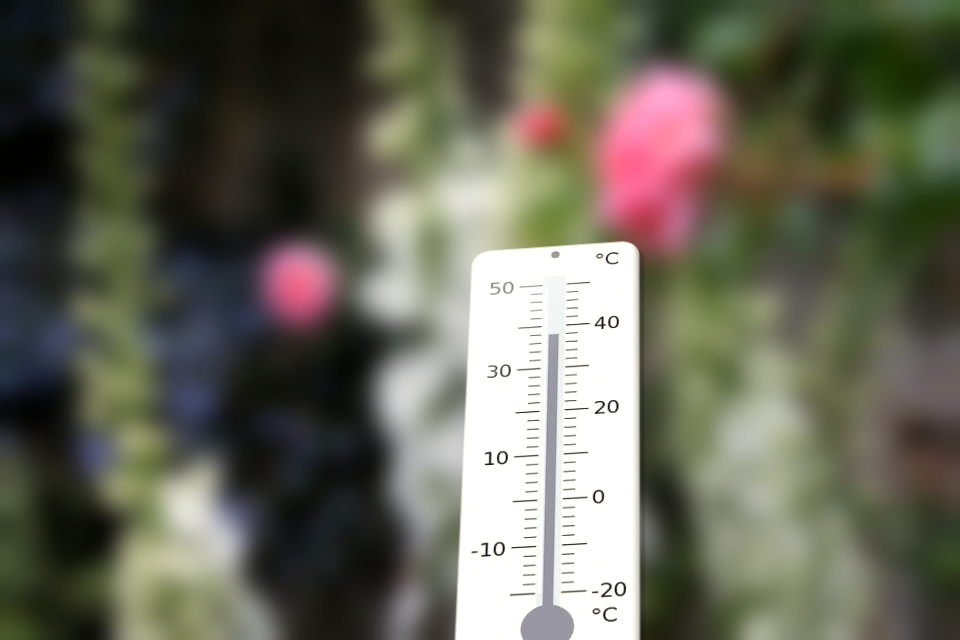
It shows value=38 unit=°C
